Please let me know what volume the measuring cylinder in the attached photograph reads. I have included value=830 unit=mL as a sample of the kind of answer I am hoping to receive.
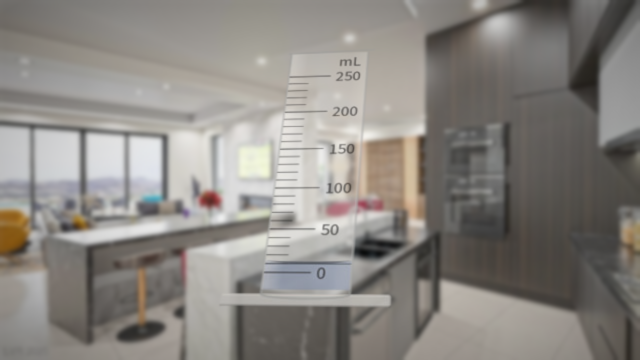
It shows value=10 unit=mL
